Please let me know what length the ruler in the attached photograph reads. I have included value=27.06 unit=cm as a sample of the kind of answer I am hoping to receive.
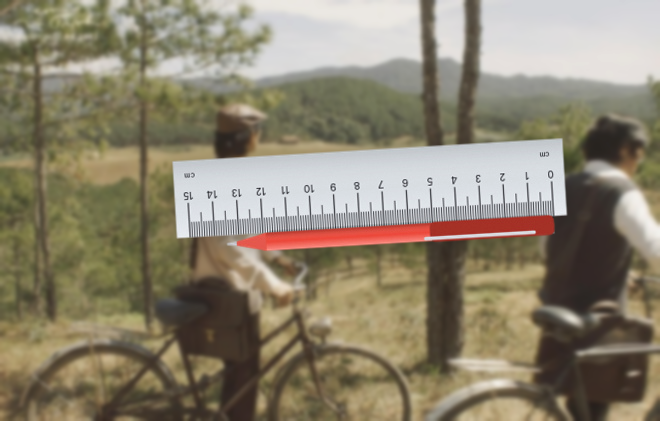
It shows value=13.5 unit=cm
